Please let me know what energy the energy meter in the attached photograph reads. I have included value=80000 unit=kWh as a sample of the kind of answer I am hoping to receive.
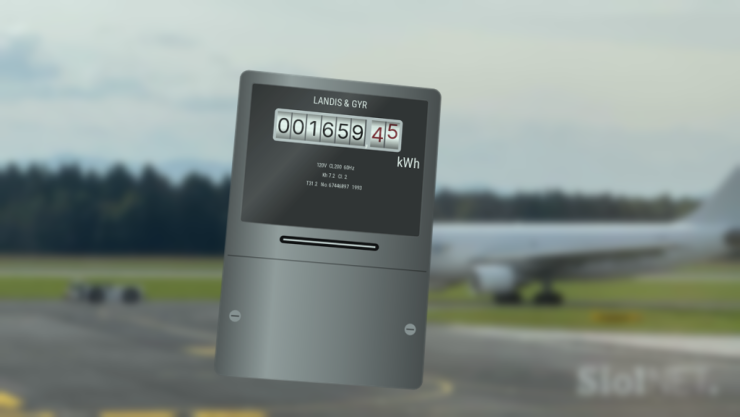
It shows value=1659.45 unit=kWh
